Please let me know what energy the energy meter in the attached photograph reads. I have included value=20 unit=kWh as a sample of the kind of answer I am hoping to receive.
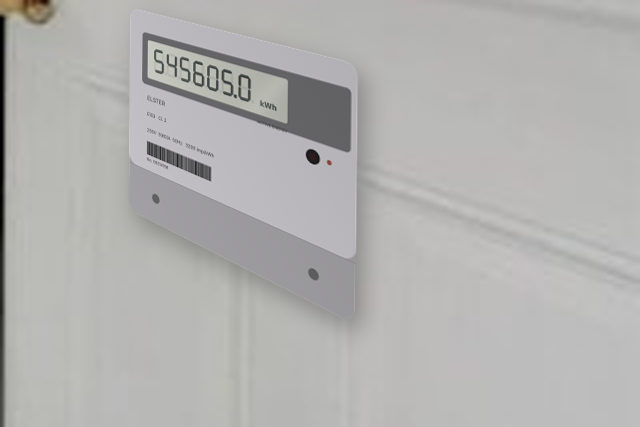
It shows value=545605.0 unit=kWh
